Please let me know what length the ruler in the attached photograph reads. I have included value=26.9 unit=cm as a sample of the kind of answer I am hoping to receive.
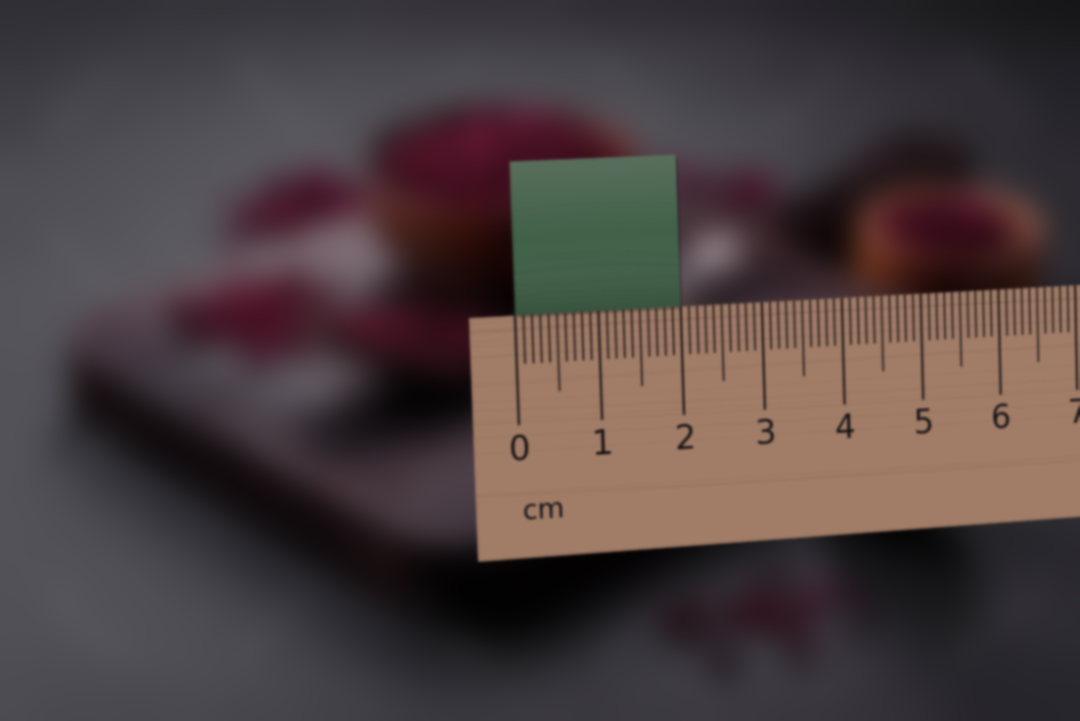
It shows value=2 unit=cm
